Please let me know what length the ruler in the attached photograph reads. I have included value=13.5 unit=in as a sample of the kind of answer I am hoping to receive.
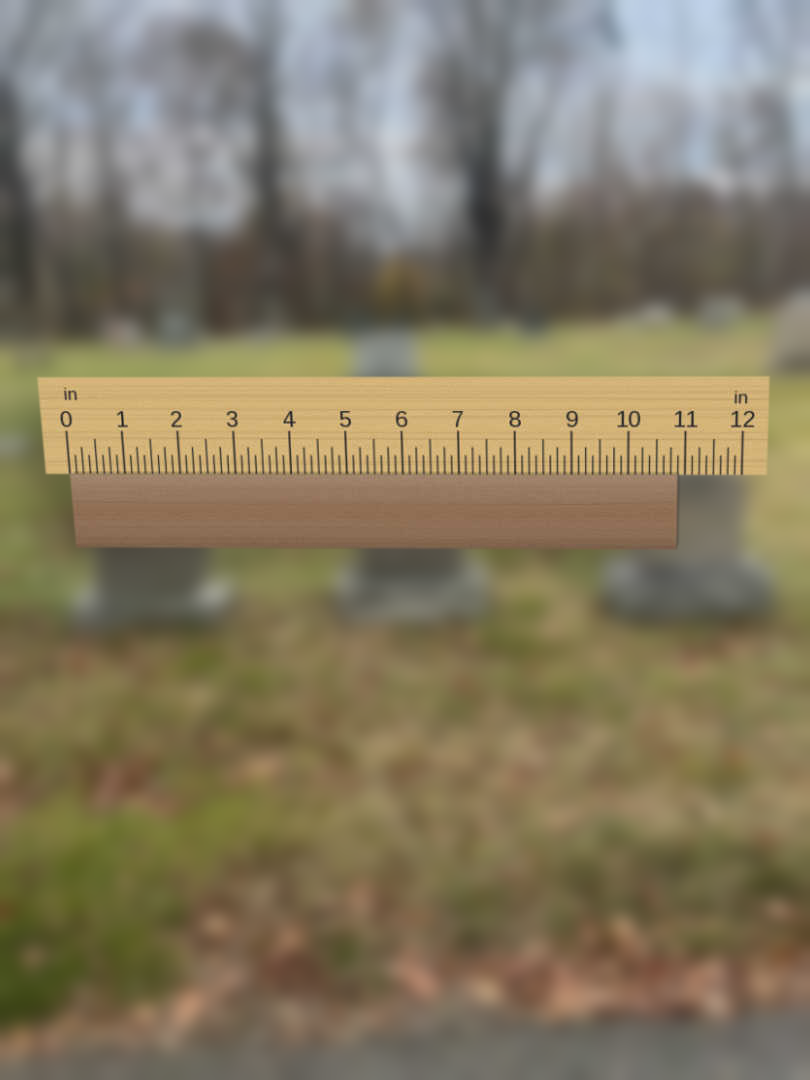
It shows value=10.875 unit=in
